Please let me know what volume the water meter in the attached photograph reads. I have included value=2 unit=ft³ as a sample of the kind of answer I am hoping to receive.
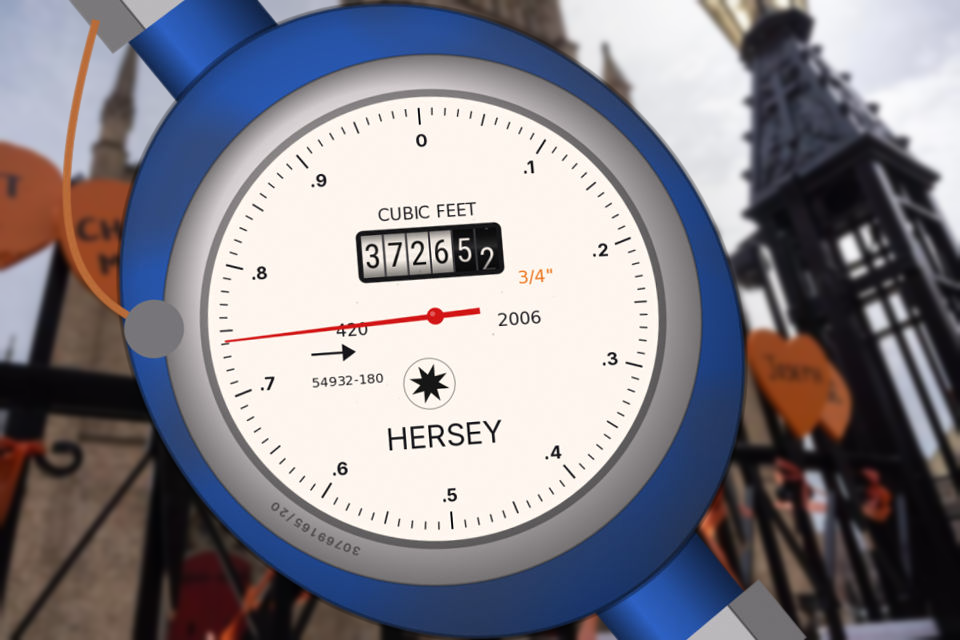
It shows value=372651.74 unit=ft³
